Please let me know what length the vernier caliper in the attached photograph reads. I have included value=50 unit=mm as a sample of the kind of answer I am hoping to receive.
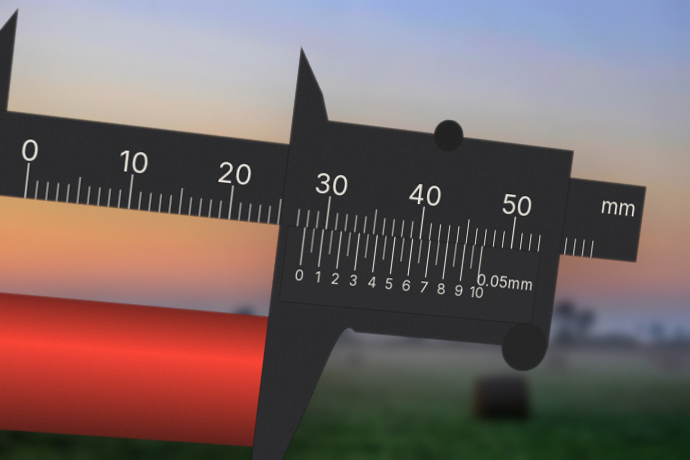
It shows value=27.8 unit=mm
